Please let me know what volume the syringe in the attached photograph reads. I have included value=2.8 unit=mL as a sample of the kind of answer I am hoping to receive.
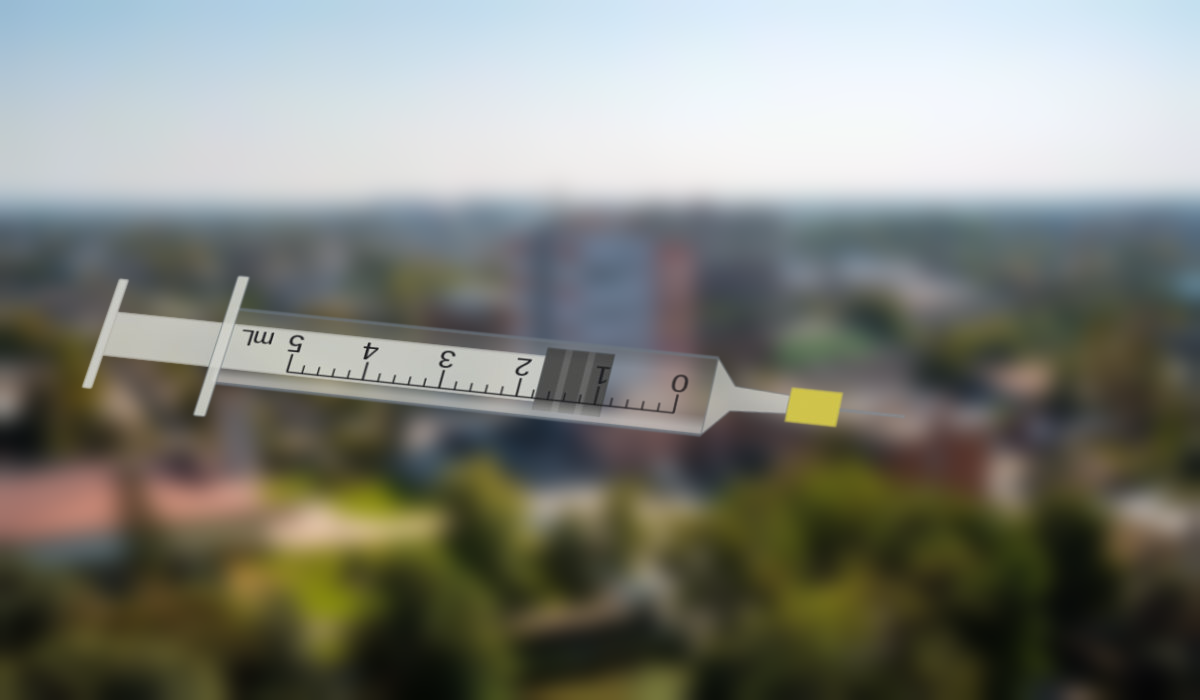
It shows value=0.9 unit=mL
